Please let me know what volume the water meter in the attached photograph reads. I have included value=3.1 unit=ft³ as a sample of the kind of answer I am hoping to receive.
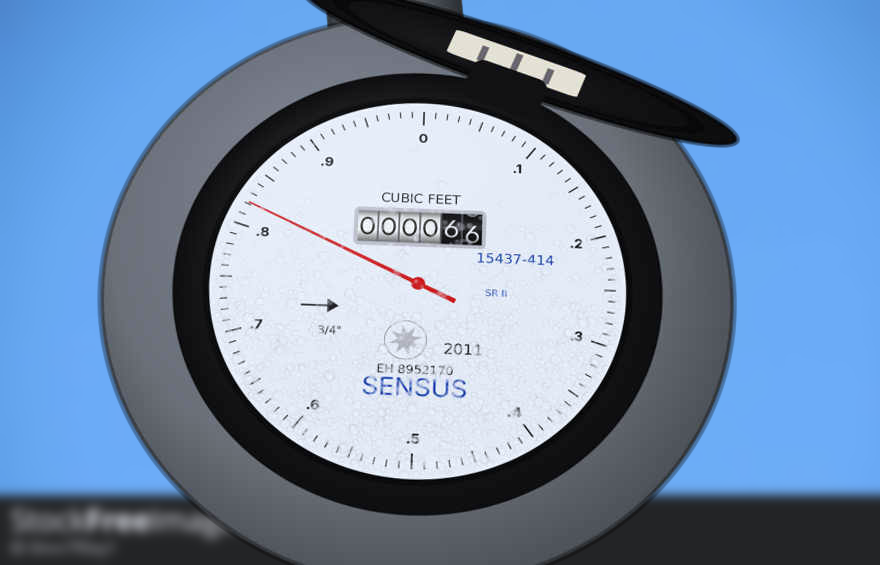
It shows value=65.82 unit=ft³
